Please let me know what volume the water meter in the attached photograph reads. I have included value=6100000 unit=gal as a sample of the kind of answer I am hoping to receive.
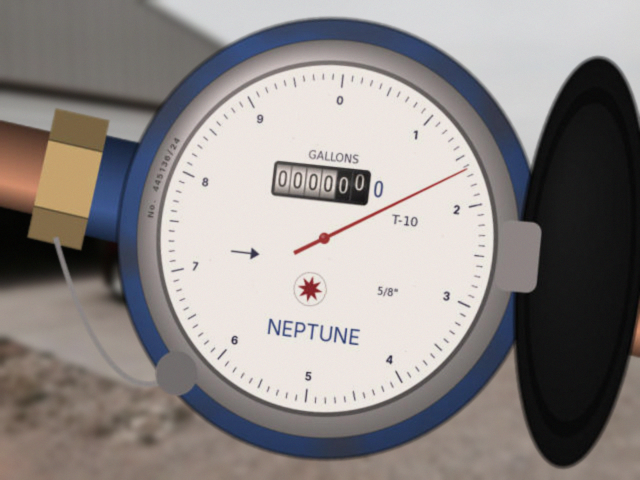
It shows value=1.6 unit=gal
